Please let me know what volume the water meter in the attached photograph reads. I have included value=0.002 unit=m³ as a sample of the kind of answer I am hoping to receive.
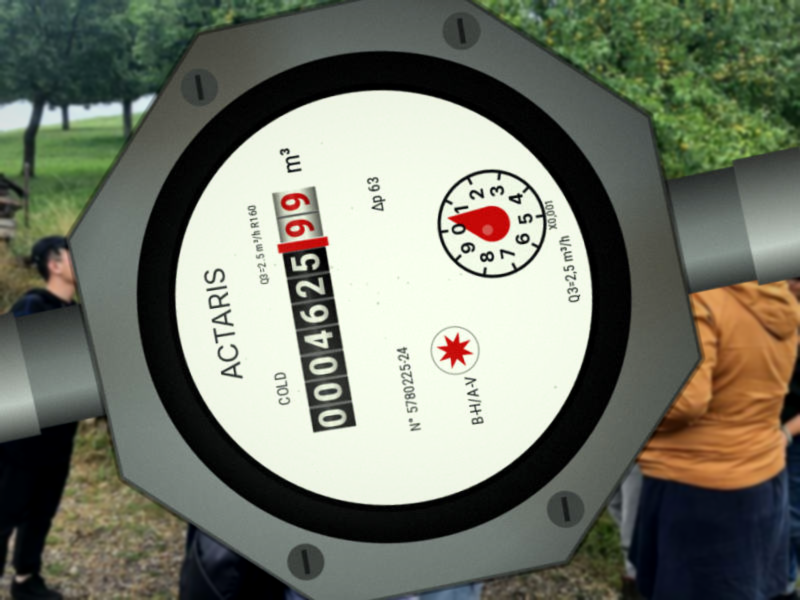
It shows value=4625.990 unit=m³
